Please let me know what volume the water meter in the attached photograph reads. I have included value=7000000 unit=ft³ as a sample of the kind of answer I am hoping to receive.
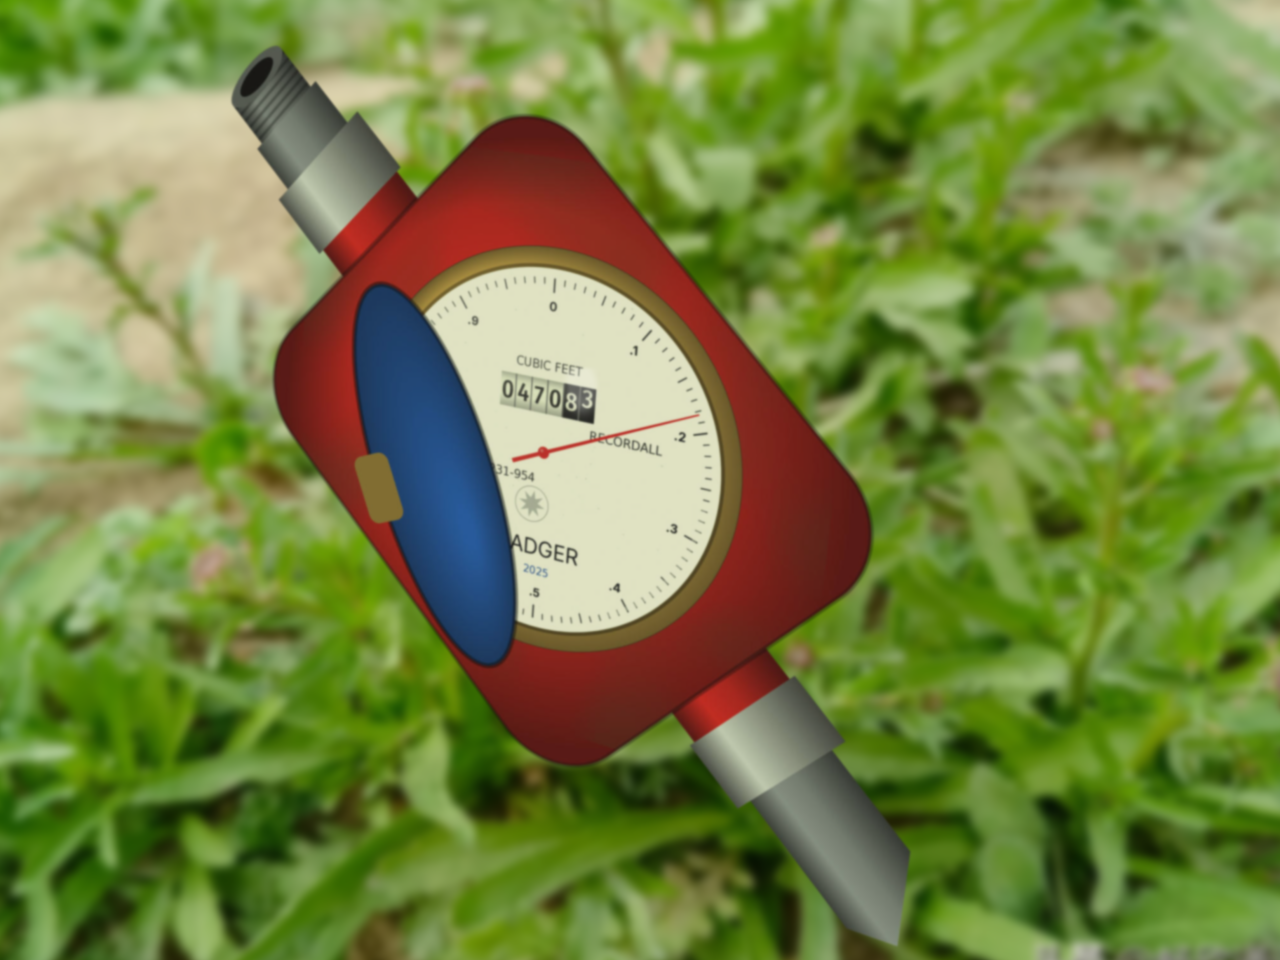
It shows value=47083.18 unit=ft³
